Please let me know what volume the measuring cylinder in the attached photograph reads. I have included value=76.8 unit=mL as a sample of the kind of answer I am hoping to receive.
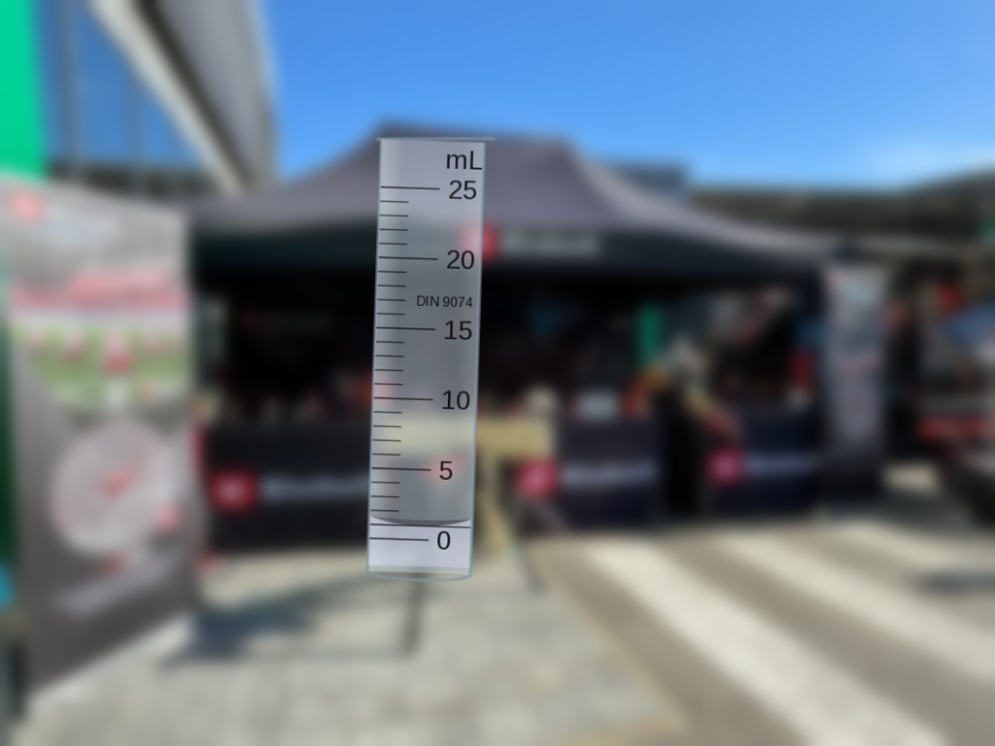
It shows value=1 unit=mL
